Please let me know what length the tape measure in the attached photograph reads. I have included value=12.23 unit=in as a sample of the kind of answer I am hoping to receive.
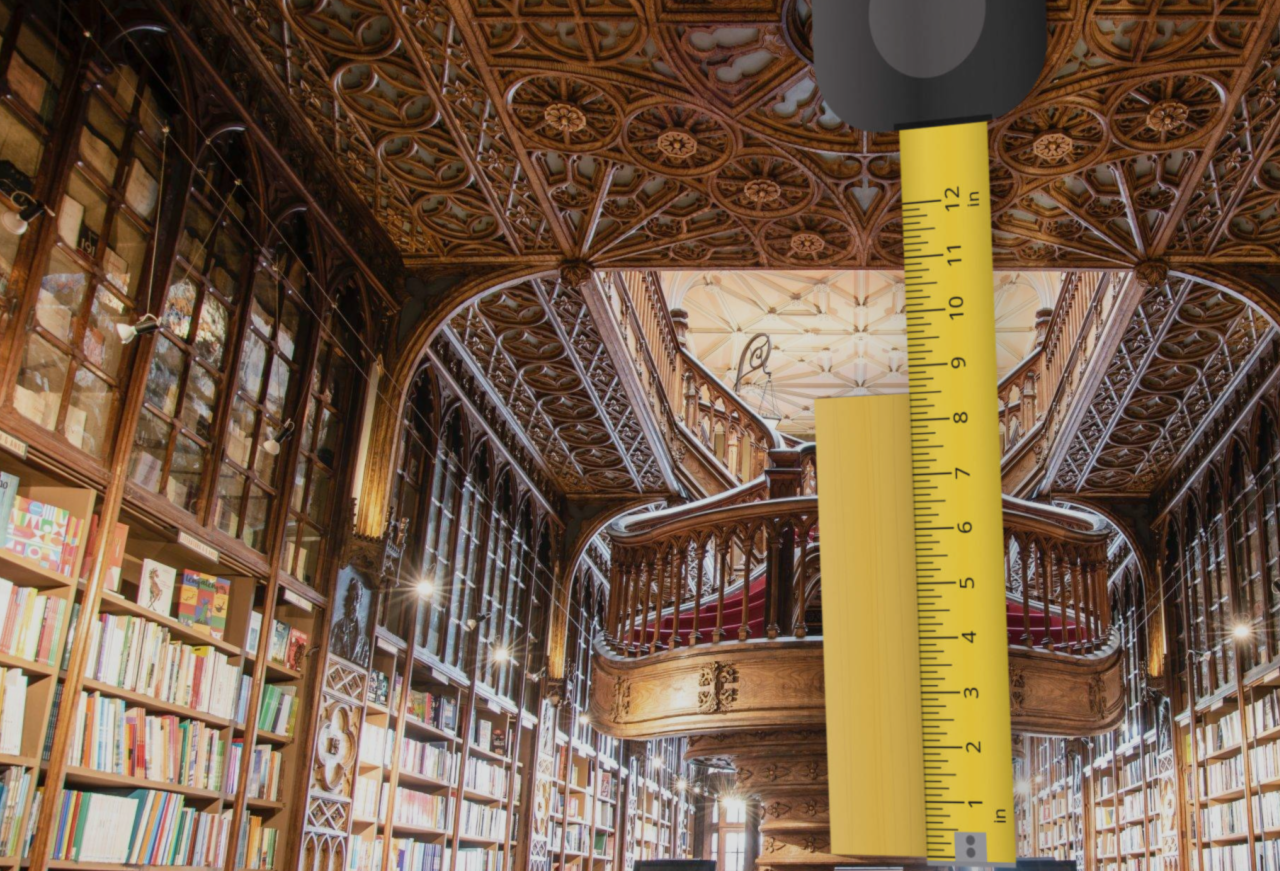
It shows value=8.5 unit=in
